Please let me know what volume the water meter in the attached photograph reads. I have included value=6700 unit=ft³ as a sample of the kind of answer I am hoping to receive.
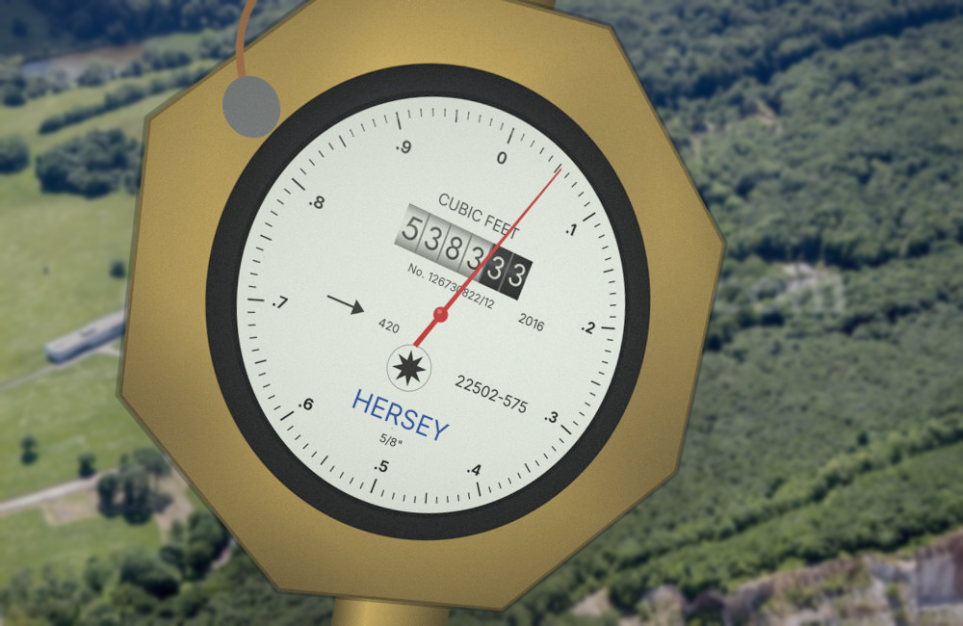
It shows value=538333.05 unit=ft³
